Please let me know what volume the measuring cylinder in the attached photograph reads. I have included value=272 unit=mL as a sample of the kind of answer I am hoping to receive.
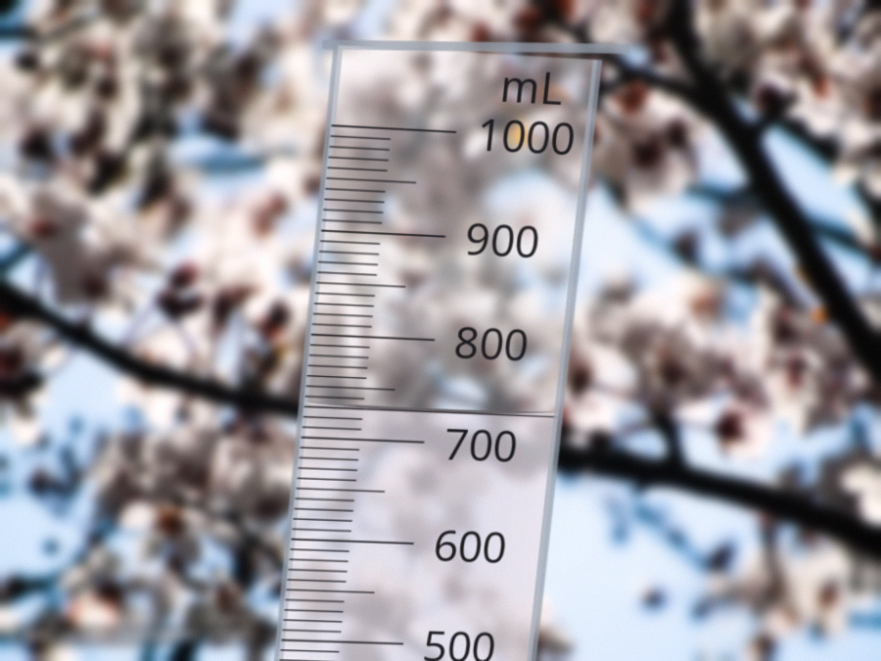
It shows value=730 unit=mL
